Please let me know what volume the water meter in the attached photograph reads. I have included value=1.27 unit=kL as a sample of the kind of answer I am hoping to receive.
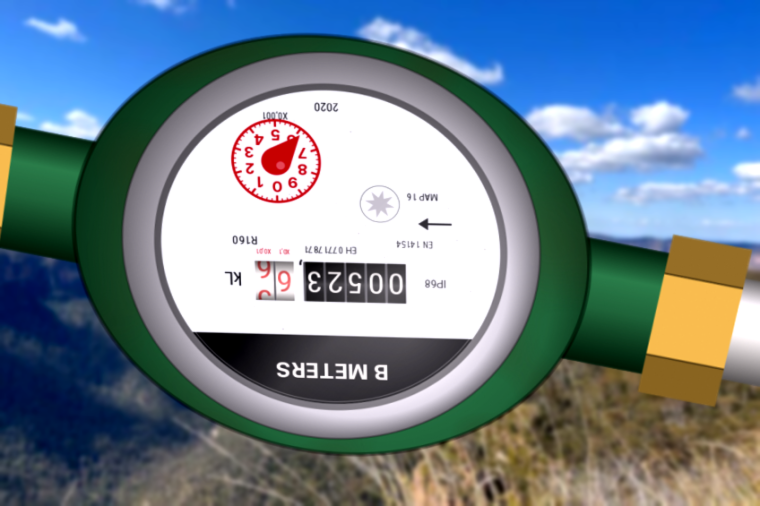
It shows value=523.656 unit=kL
